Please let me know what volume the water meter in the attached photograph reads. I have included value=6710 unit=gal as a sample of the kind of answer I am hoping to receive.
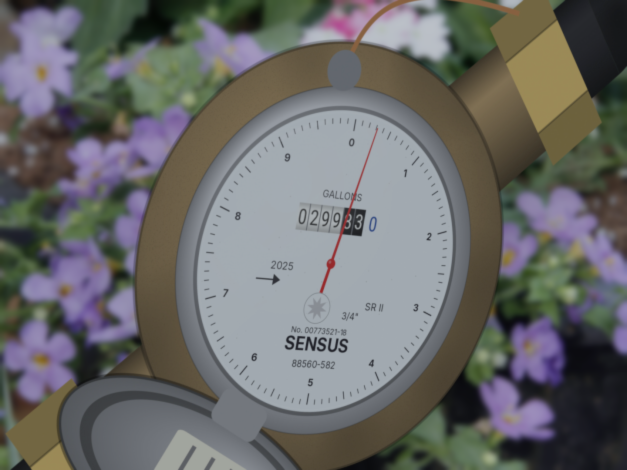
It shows value=299830.3 unit=gal
